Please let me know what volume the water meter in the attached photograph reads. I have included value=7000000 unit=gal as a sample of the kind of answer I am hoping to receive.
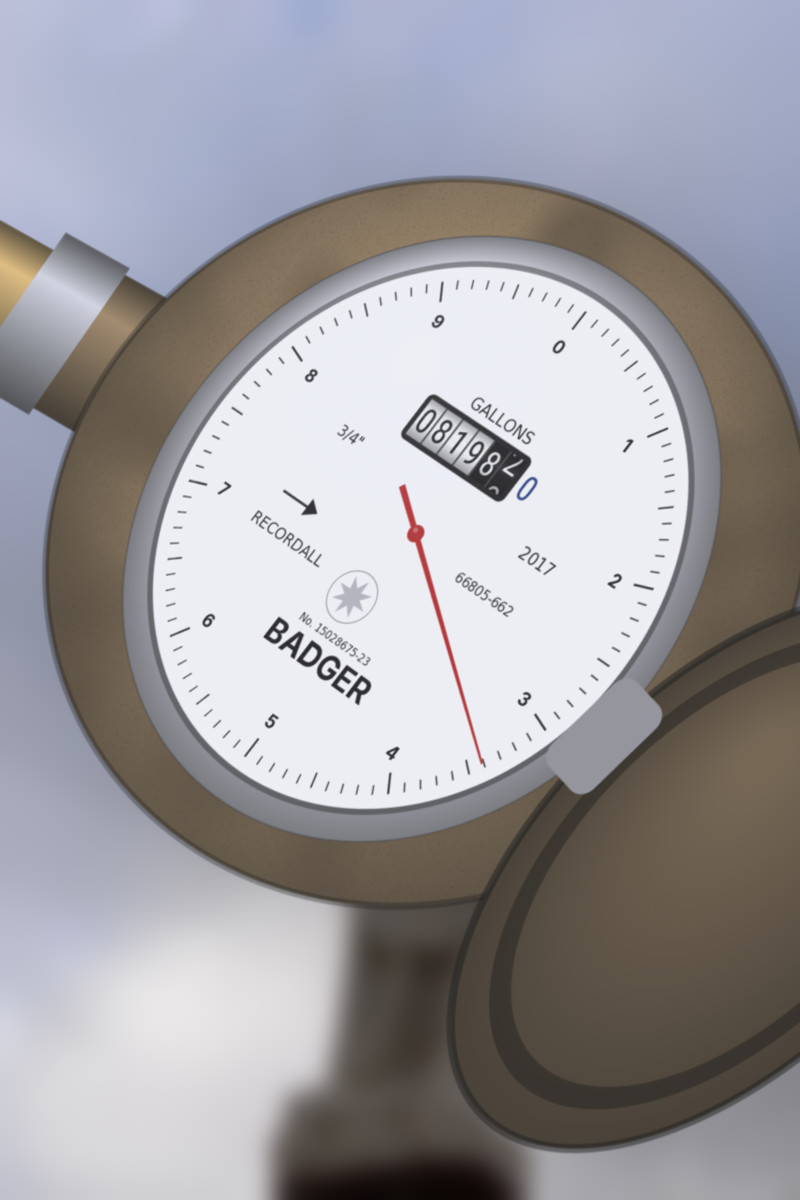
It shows value=819823.4 unit=gal
